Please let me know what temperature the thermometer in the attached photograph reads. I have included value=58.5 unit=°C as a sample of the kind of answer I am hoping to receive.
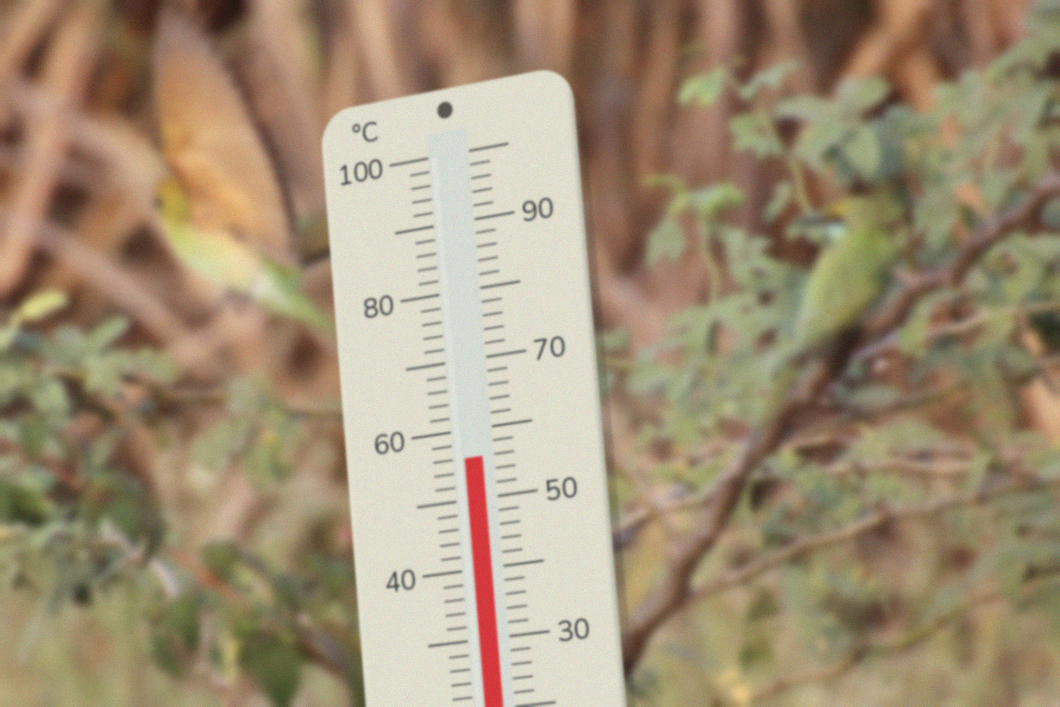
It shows value=56 unit=°C
